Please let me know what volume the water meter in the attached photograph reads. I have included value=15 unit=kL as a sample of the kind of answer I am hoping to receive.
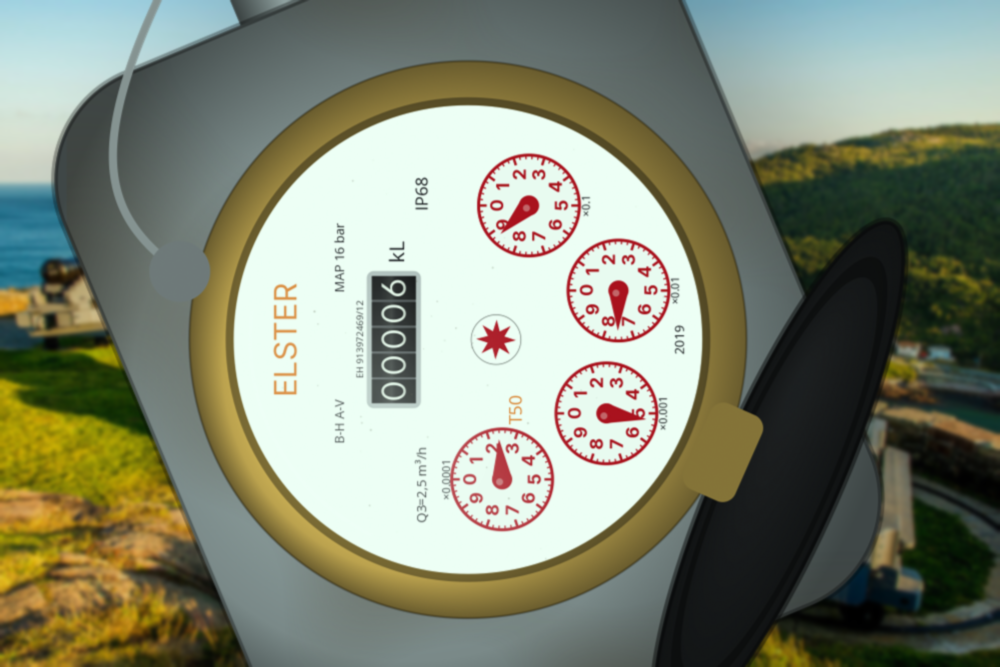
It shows value=6.8752 unit=kL
